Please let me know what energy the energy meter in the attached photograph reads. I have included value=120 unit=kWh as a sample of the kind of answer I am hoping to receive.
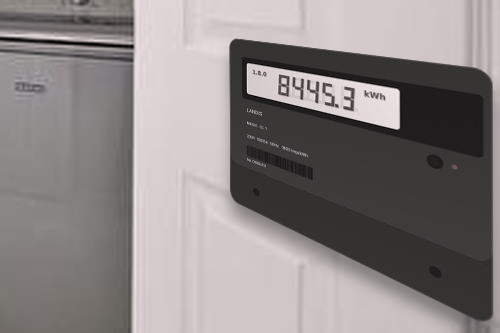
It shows value=8445.3 unit=kWh
